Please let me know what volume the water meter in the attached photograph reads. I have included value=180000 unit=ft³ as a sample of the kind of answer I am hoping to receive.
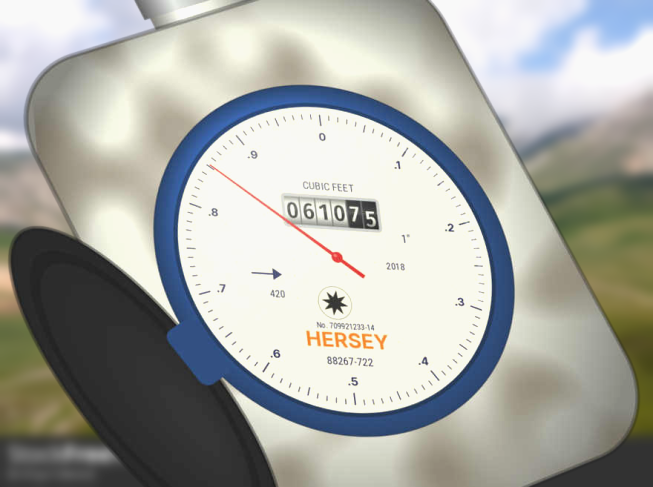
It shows value=61074.85 unit=ft³
